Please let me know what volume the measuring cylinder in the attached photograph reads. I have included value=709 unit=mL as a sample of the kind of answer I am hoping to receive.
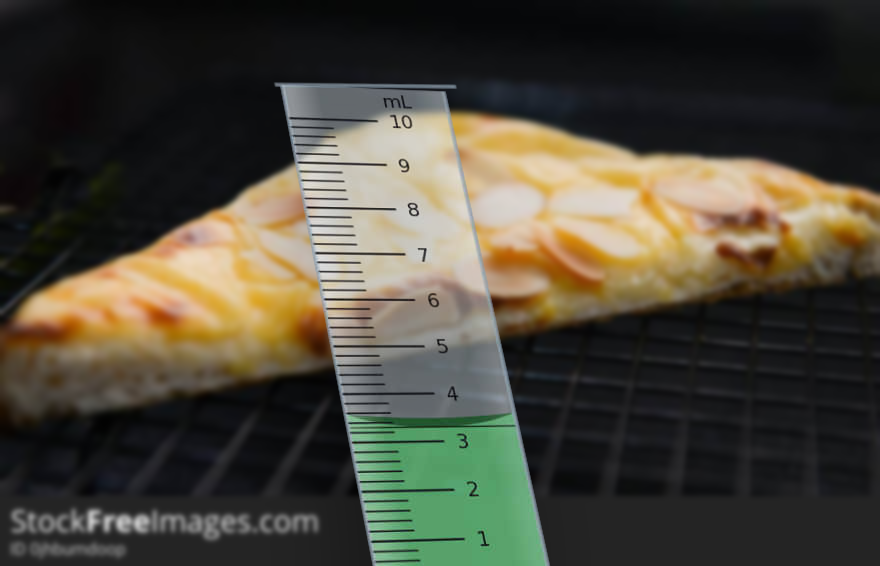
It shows value=3.3 unit=mL
